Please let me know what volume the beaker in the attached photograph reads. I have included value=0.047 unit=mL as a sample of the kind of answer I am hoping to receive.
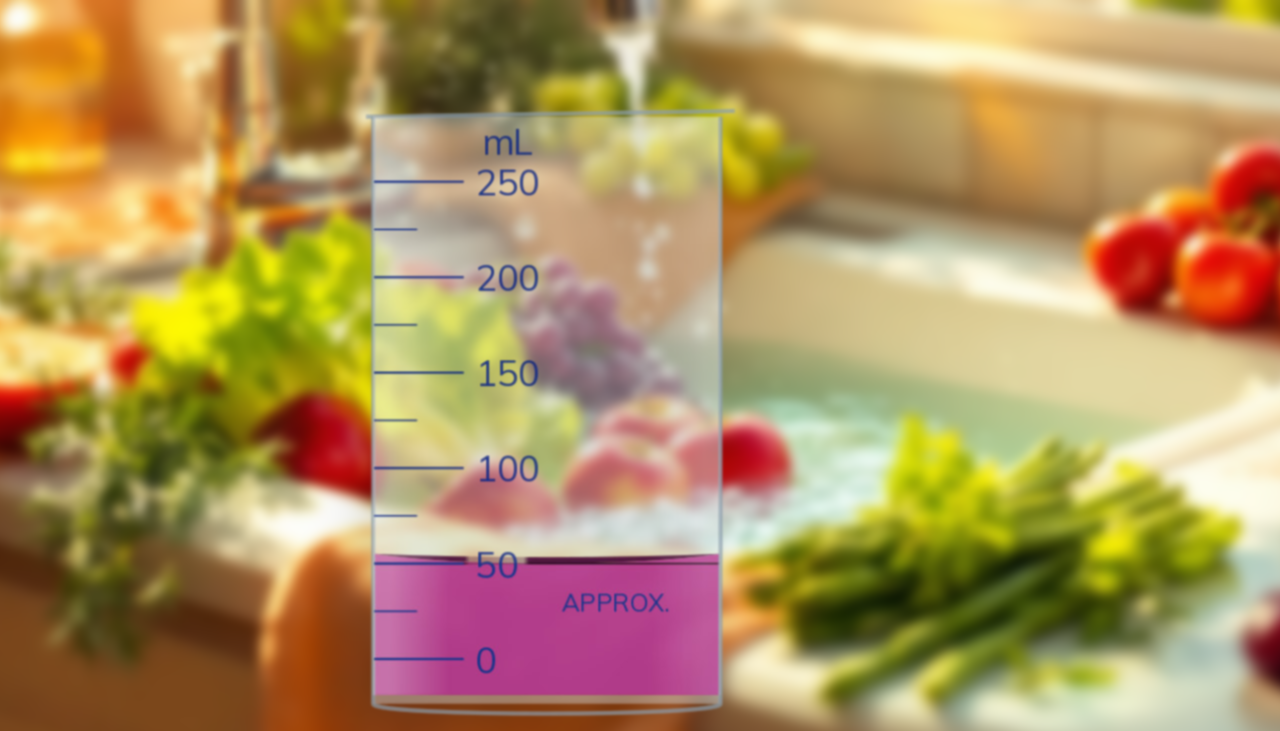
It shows value=50 unit=mL
